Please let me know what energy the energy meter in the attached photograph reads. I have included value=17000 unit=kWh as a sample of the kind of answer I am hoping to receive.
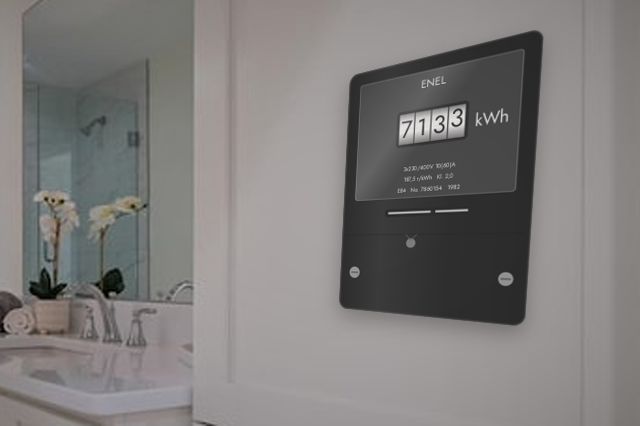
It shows value=7133 unit=kWh
